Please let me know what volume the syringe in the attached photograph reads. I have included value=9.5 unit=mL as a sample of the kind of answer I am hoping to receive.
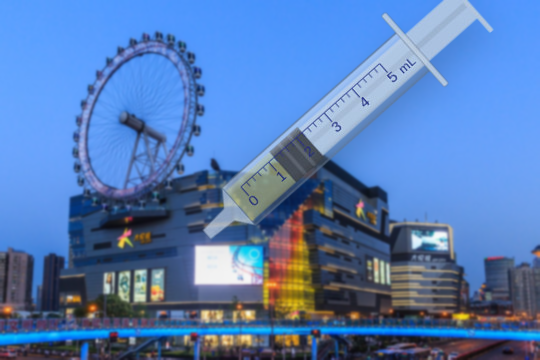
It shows value=1.2 unit=mL
